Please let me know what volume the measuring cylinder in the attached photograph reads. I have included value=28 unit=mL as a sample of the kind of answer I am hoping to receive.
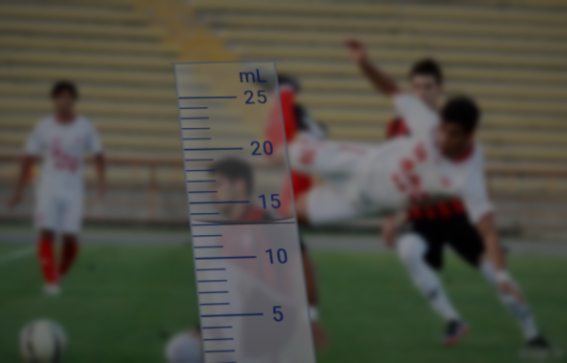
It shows value=13 unit=mL
